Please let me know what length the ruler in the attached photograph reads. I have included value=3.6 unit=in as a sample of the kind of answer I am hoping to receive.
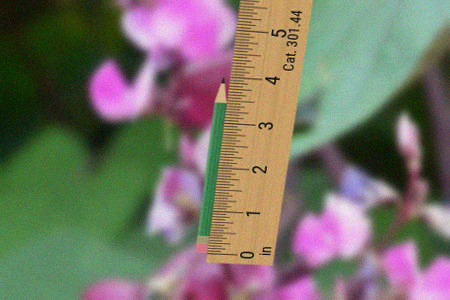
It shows value=4 unit=in
